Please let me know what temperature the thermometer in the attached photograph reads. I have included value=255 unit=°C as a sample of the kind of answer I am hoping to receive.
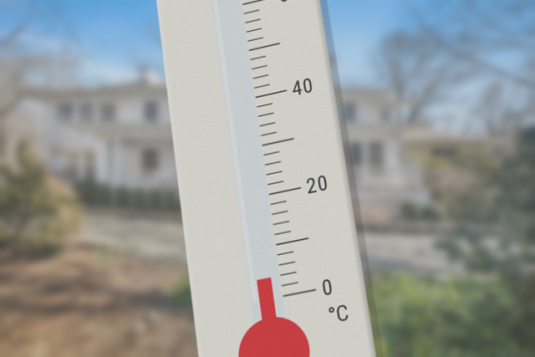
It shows value=4 unit=°C
